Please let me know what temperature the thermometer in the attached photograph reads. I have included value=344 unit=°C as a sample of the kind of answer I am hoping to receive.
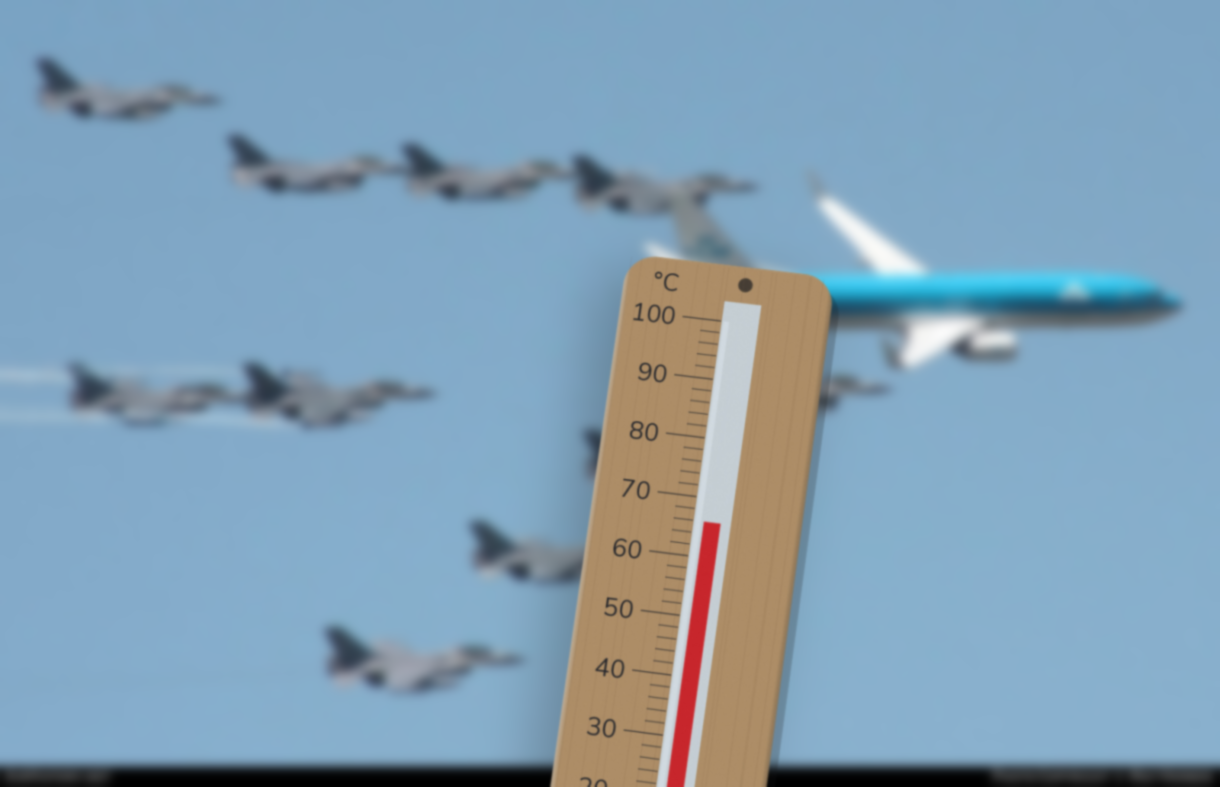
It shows value=66 unit=°C
